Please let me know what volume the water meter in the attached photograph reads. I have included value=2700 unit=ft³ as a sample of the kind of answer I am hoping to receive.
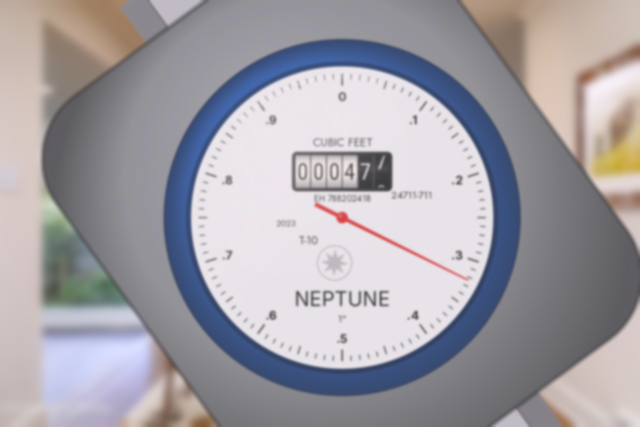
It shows value=477.32 unit=ft³
